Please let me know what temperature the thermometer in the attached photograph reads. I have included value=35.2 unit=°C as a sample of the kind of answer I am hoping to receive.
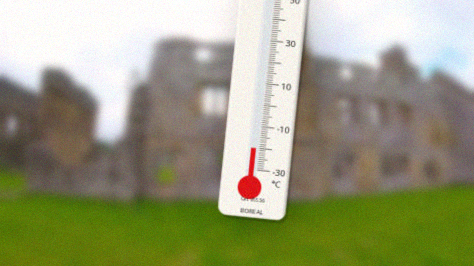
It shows value=-20 unit=°C
